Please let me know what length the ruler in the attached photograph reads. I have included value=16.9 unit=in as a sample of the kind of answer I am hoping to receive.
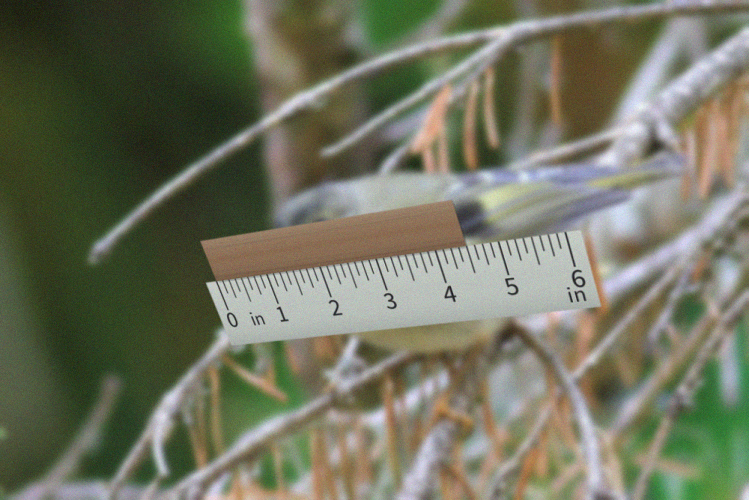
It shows value=4.5 unit=in
